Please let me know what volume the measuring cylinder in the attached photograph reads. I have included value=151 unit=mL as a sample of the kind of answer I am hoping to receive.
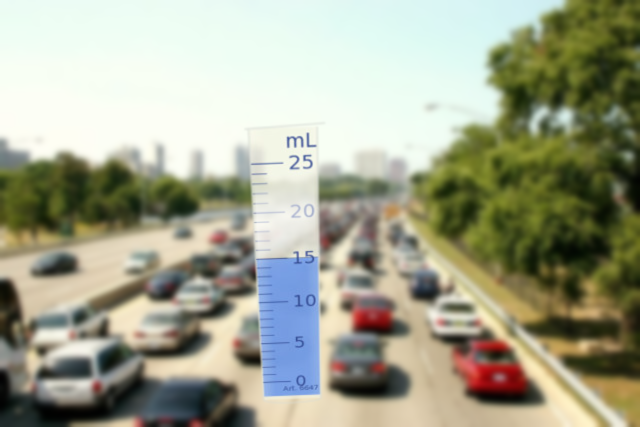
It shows value=15 unit=mL
